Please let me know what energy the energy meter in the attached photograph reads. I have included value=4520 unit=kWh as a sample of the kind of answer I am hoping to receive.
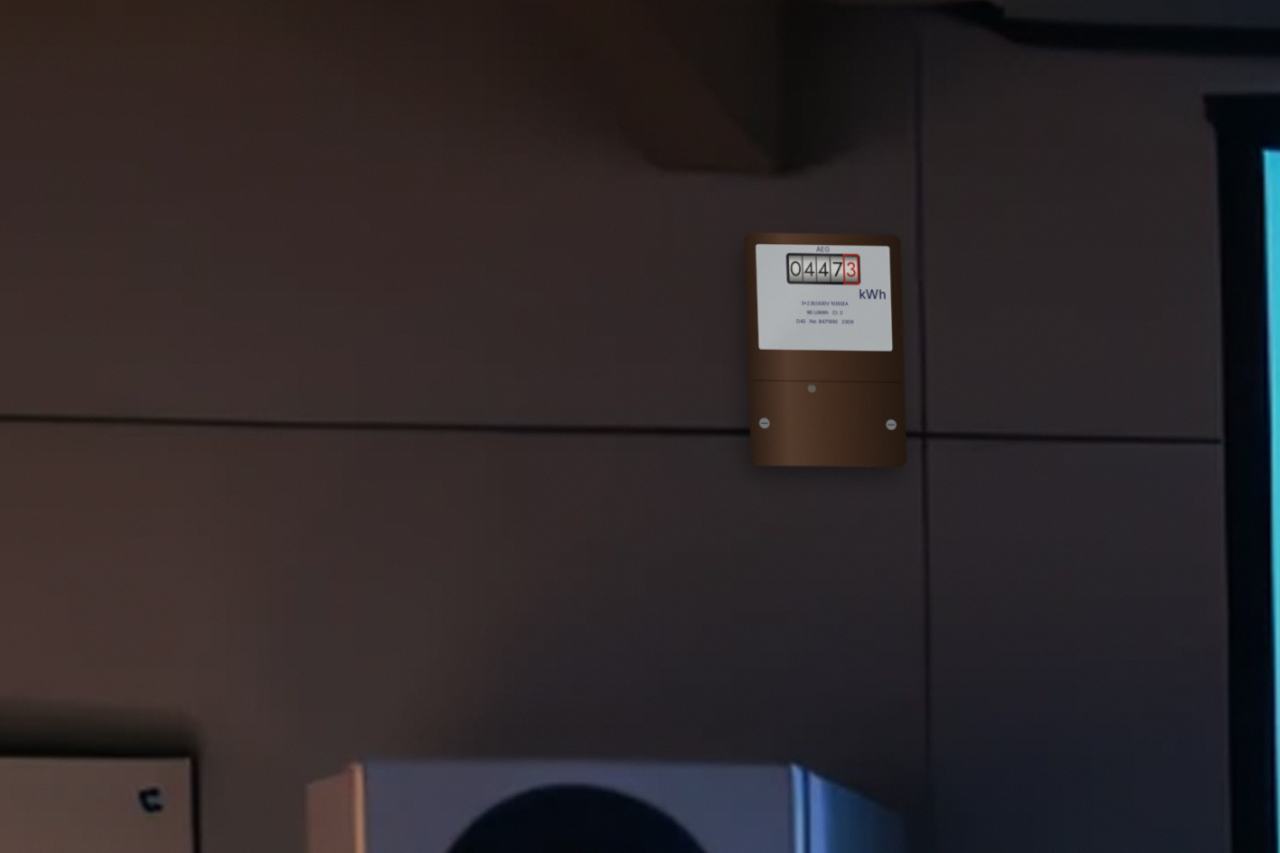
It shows value=447.3 unit=kWh
